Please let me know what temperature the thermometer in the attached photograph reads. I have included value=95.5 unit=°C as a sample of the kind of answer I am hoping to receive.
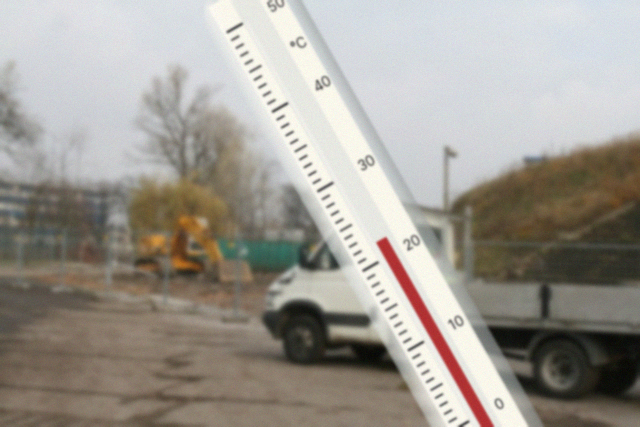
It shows value=22 unit=°C
